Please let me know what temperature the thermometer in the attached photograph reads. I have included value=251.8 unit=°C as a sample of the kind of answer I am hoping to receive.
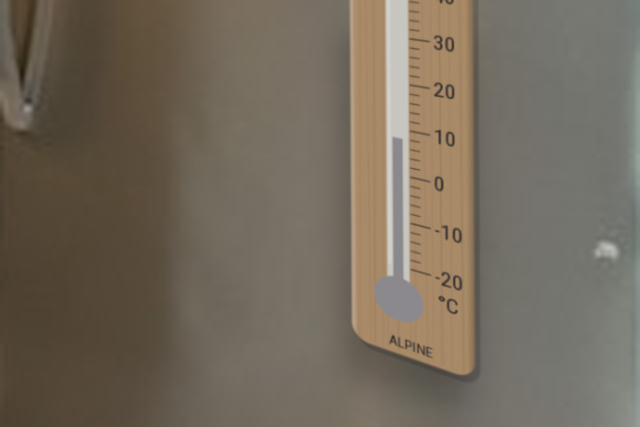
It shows value=8 unit=°C
